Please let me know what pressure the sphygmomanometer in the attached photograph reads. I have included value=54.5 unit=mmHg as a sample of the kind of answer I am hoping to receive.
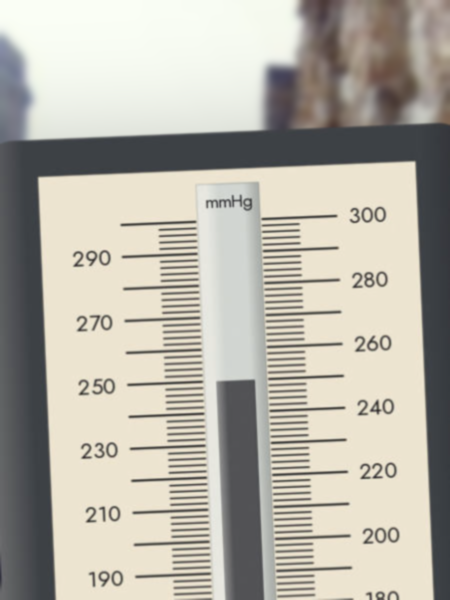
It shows value=250 unit=mmHg
